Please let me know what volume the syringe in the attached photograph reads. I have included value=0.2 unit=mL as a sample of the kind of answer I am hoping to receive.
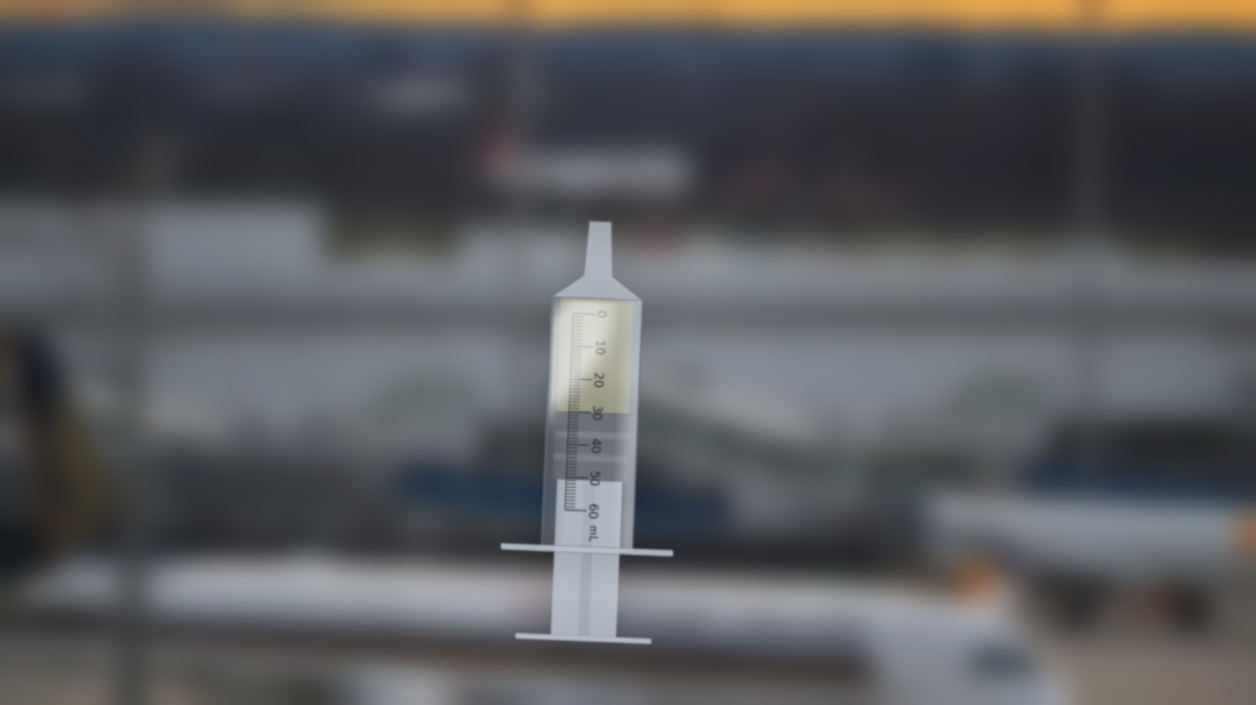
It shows value=30 unit=mL
